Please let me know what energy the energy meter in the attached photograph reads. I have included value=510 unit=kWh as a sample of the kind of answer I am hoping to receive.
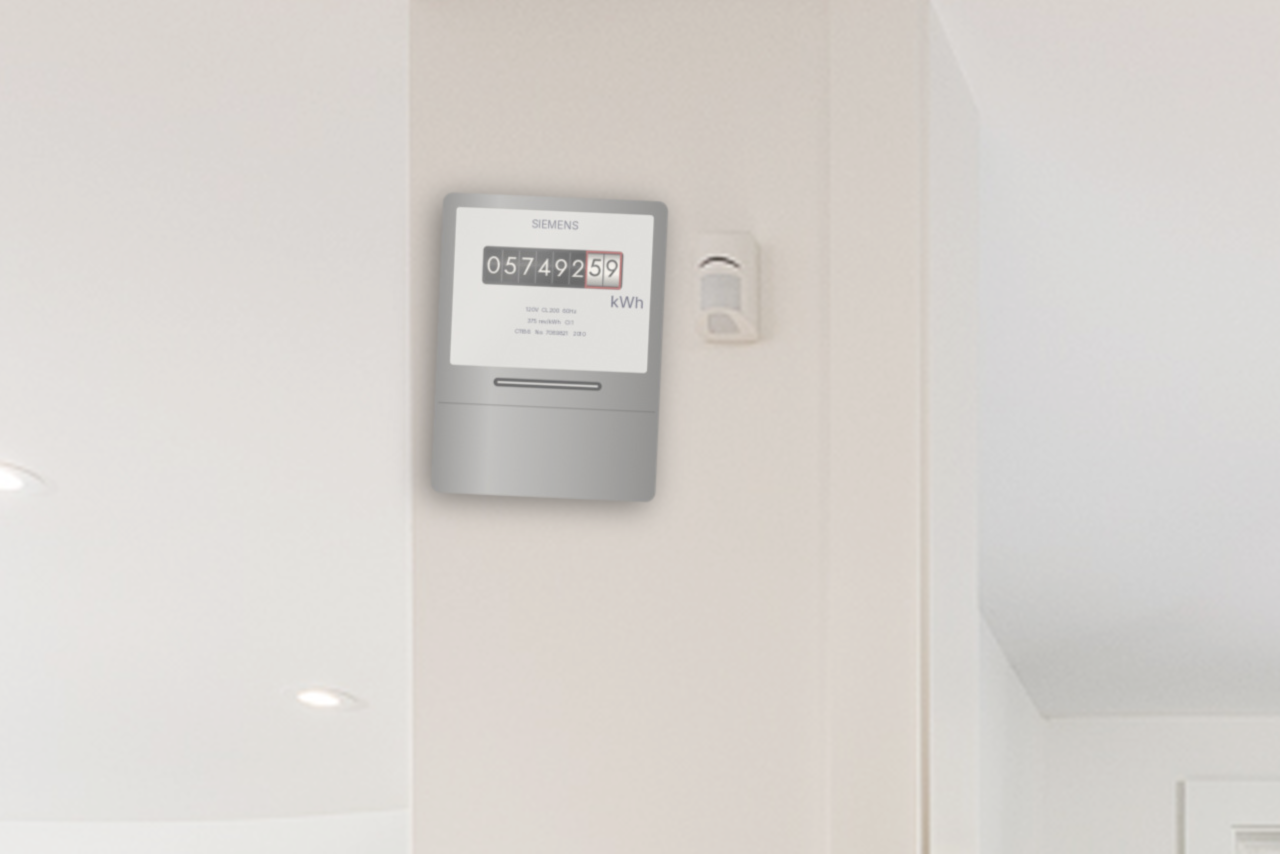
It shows value=57492.59 unit=kWh
